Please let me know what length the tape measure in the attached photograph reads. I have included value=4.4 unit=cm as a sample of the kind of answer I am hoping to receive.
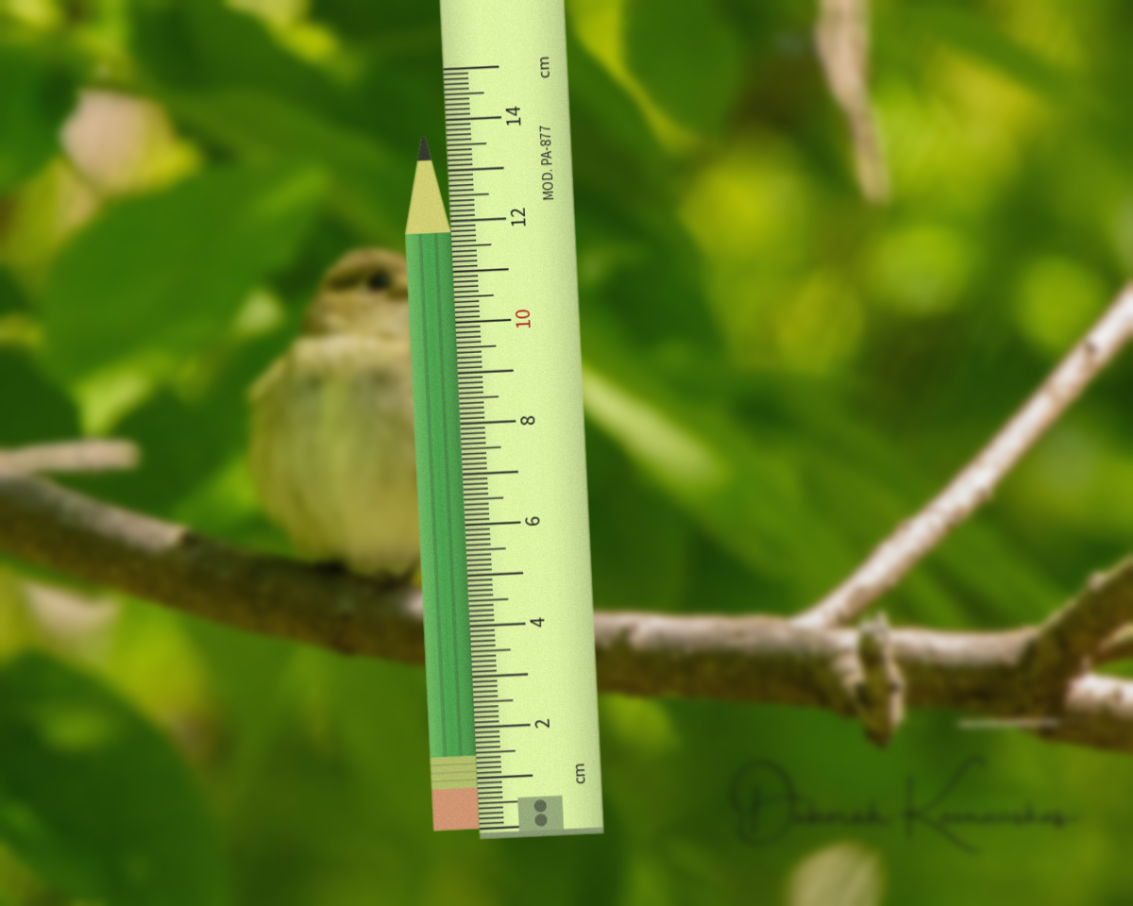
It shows value=13.7 unit=cm
